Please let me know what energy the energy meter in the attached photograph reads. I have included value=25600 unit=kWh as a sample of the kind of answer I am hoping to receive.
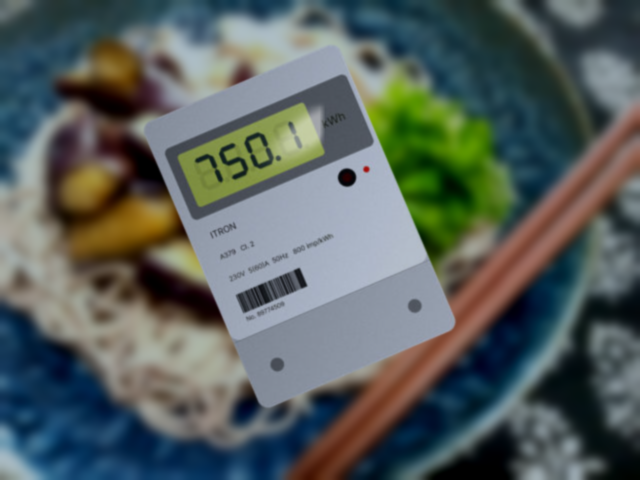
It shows value=750.1 unit=kWh
